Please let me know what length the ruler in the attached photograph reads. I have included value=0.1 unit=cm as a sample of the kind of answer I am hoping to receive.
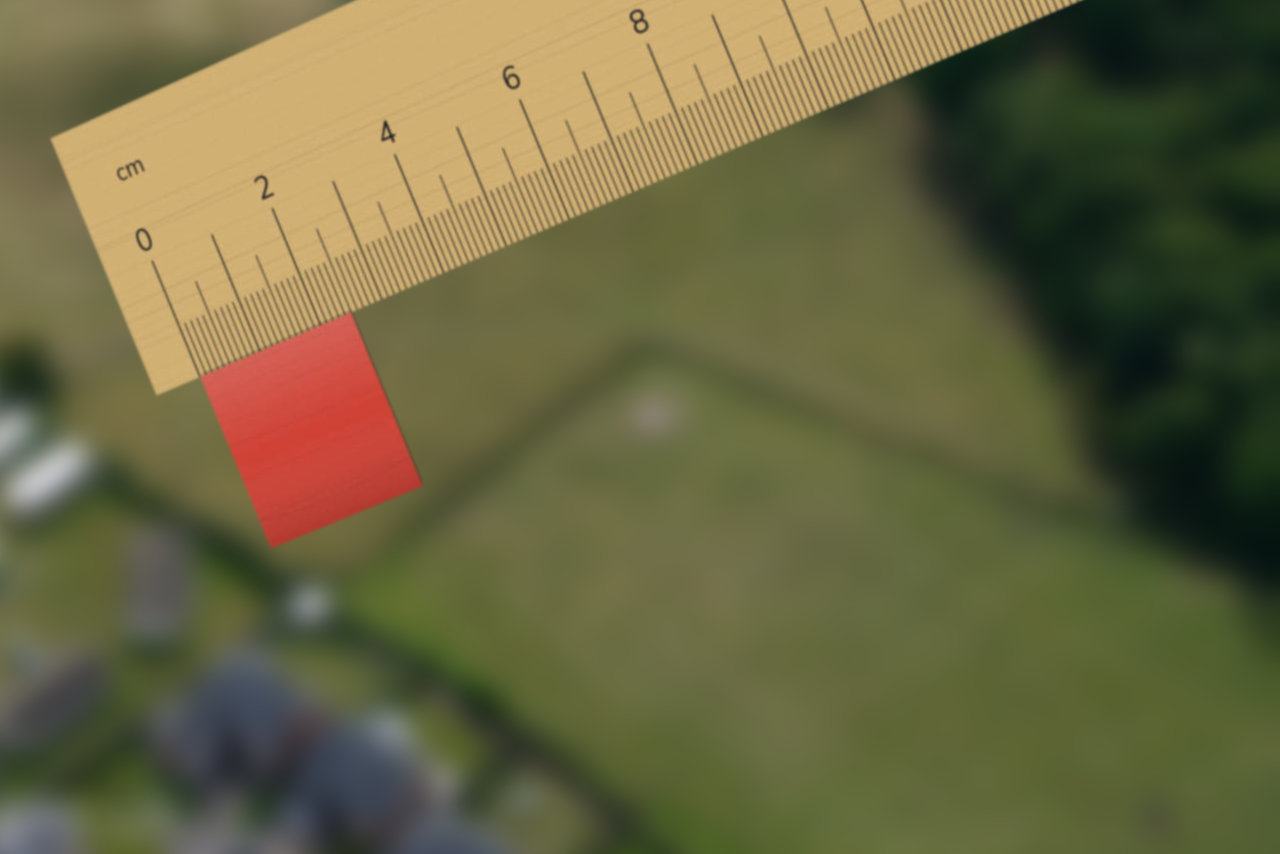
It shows value=2.5 unit=cm
